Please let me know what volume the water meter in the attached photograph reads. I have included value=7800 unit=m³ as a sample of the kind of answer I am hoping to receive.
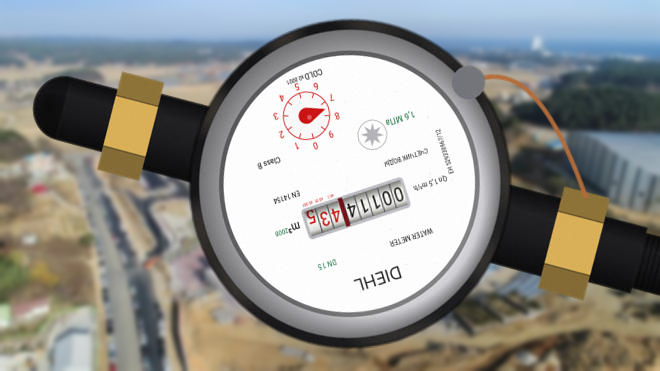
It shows value=114.4347 unit=m³
